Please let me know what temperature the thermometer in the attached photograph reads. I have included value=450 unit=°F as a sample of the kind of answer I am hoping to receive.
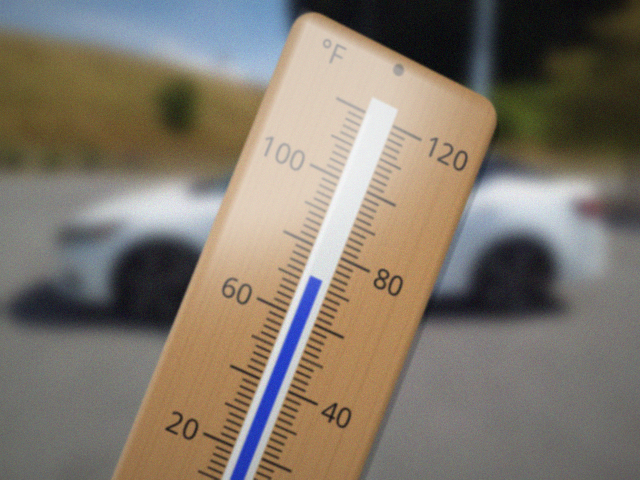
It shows value=72 unit=°F
